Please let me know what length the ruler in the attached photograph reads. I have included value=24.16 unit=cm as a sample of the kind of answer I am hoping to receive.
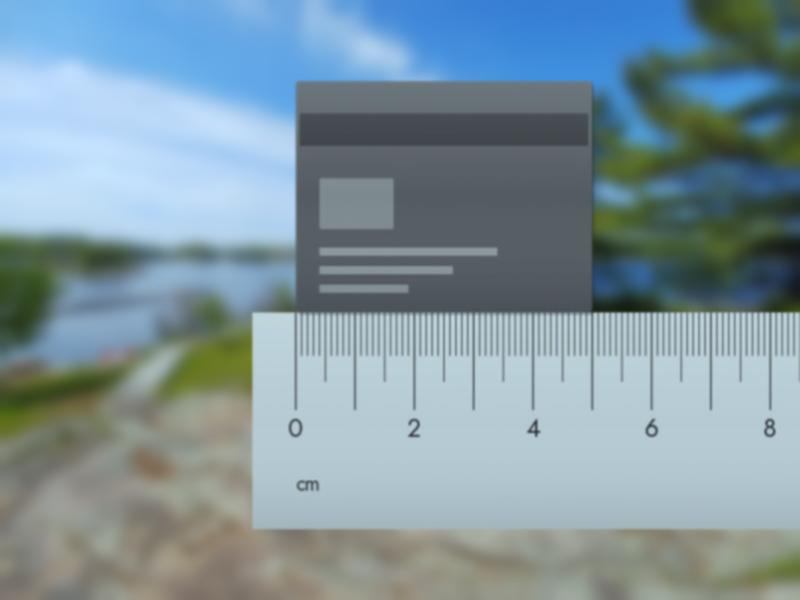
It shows value=5 unit=cm
